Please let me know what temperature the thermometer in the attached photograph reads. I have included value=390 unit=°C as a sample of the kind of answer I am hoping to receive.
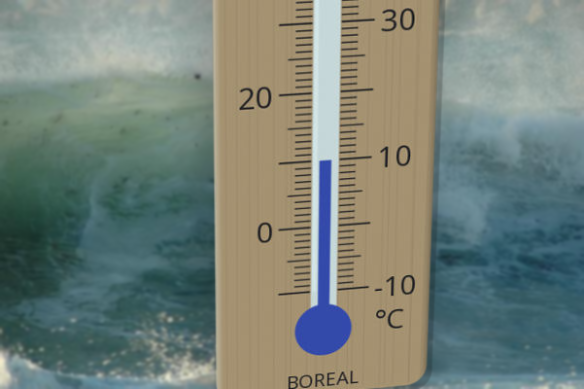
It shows value=10 unit=°C
